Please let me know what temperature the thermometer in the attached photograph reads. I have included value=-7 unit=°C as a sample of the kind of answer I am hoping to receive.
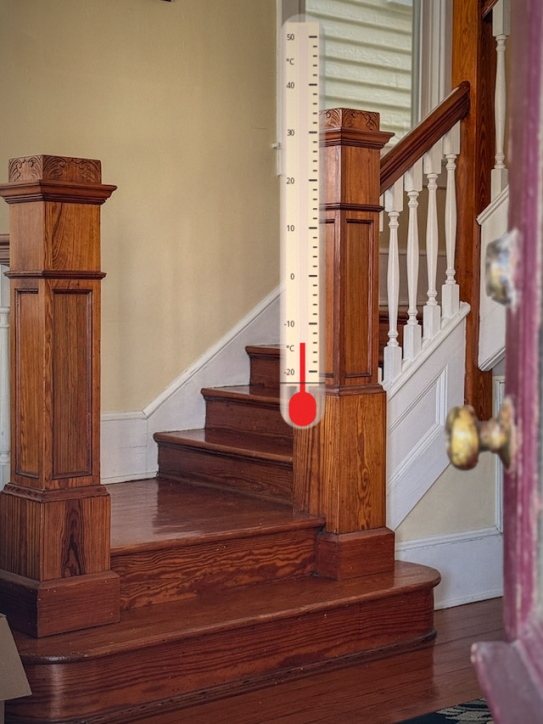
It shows value=-14 unit=°C
